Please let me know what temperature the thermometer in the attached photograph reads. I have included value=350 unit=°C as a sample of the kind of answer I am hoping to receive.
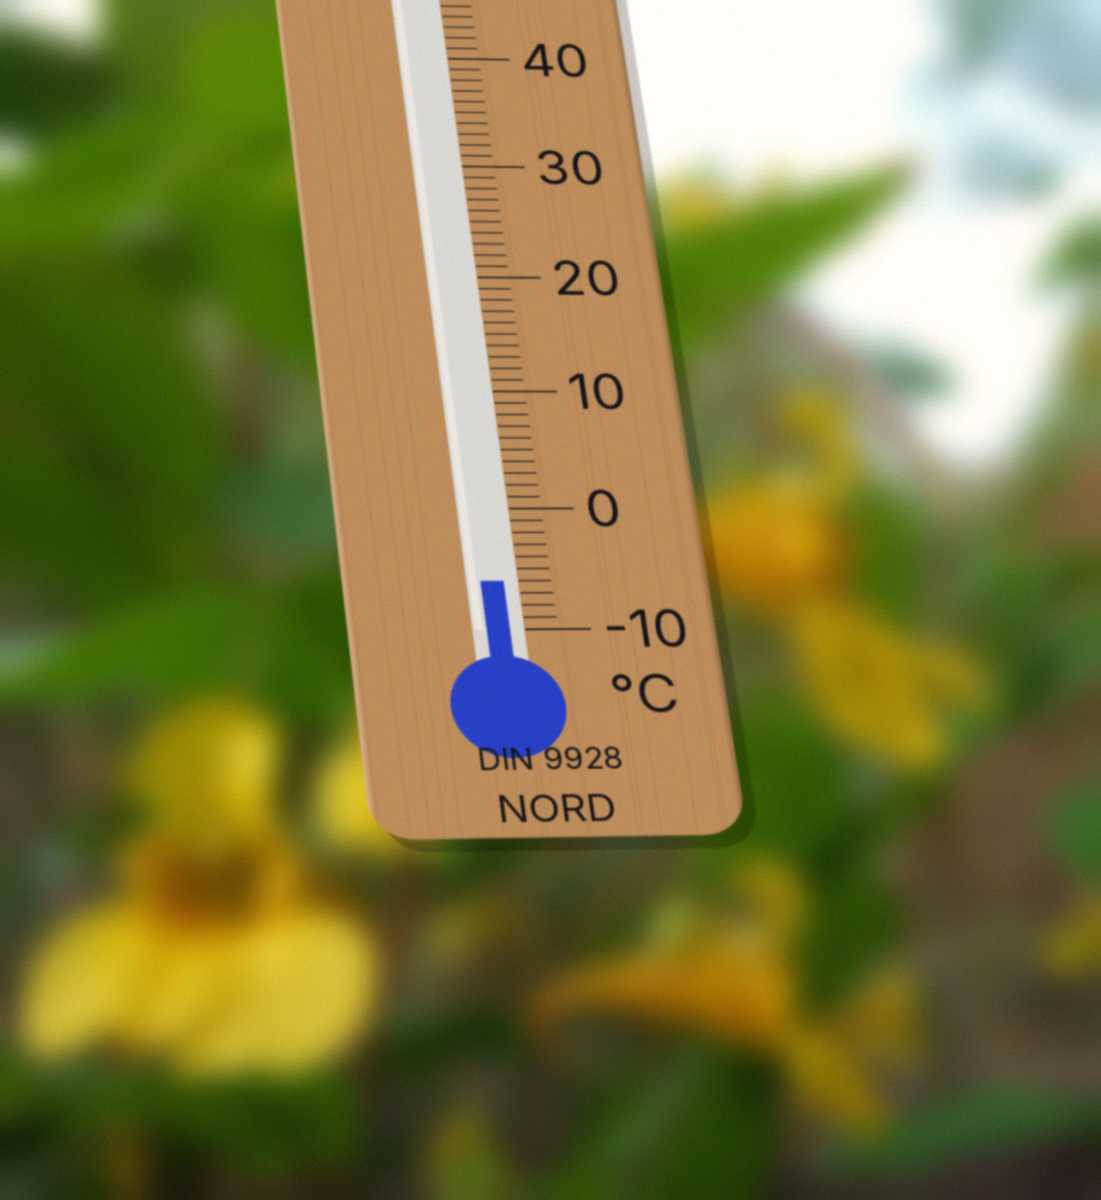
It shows value=-6 unit=°C
